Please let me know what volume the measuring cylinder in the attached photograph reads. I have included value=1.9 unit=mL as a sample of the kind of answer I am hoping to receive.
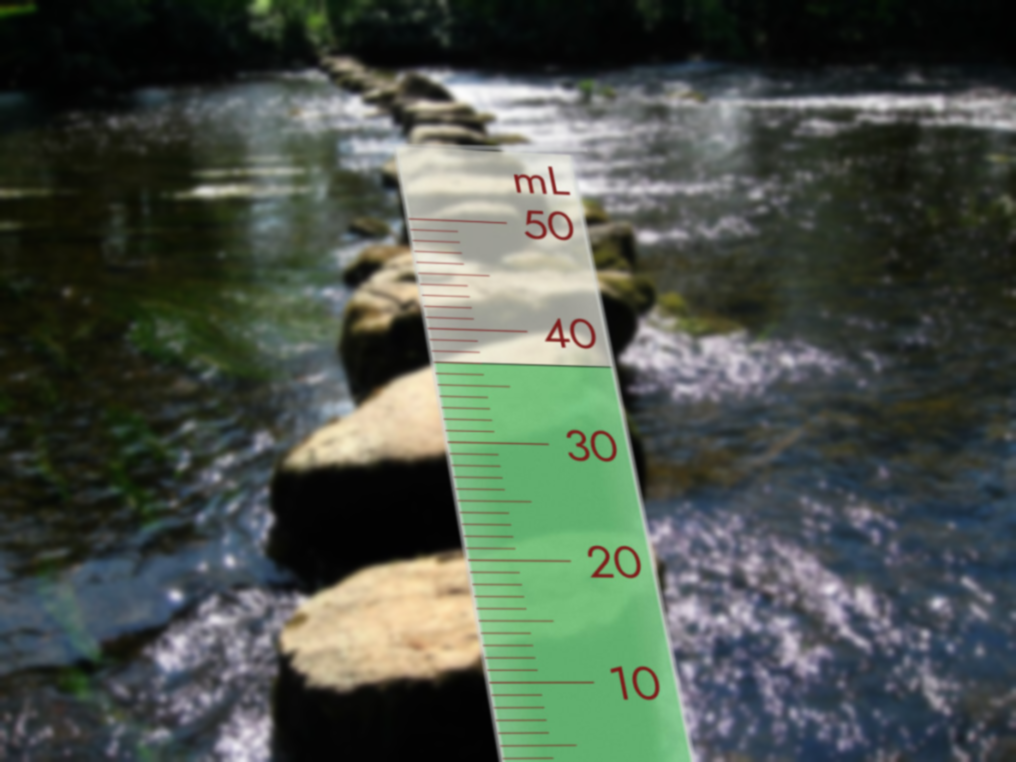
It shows value=37 unit=mL
